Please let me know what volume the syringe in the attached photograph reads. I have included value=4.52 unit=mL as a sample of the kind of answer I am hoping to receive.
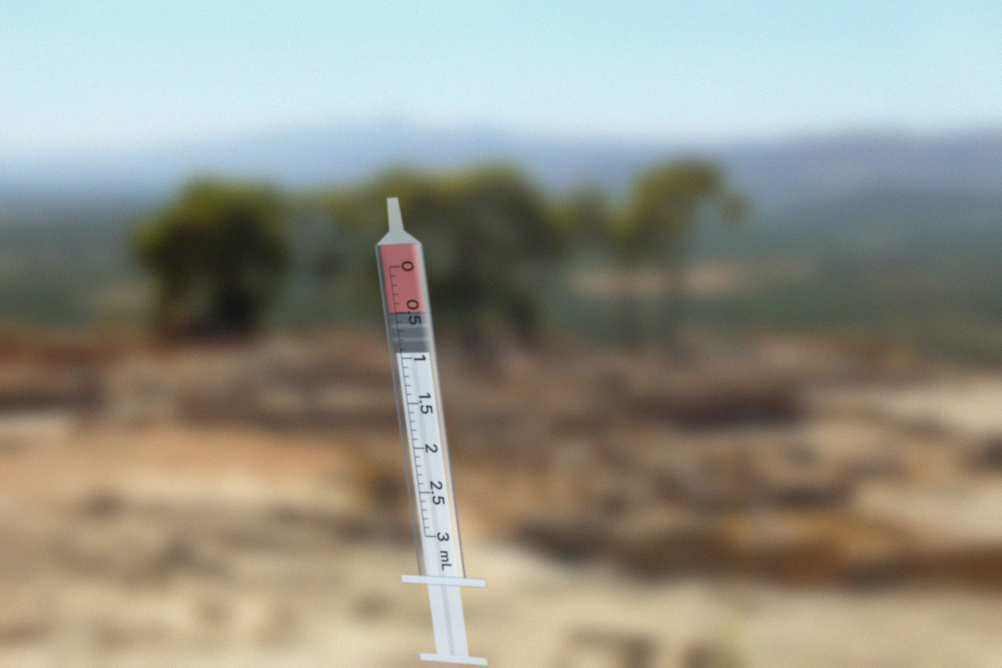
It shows value=0.5 unit=mL
